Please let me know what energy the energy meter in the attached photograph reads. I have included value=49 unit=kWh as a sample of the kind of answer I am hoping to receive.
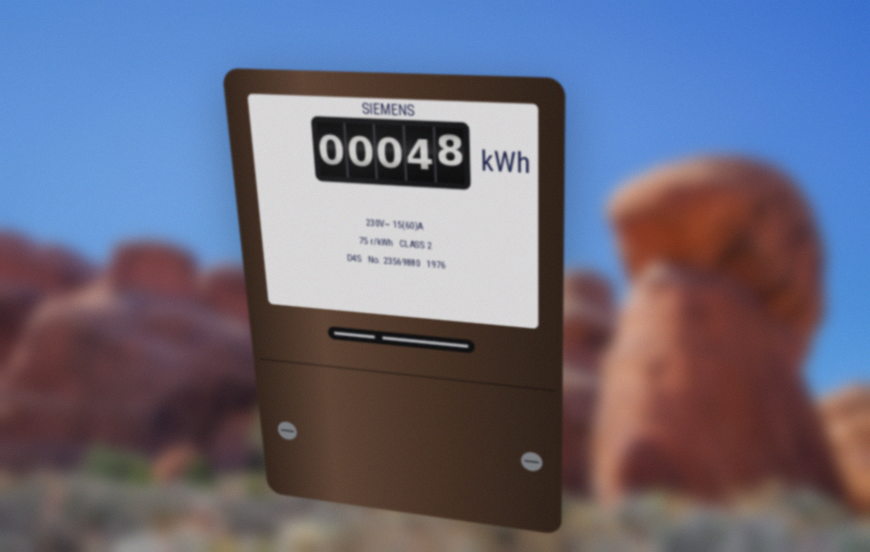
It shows value=48 unit=kWh
